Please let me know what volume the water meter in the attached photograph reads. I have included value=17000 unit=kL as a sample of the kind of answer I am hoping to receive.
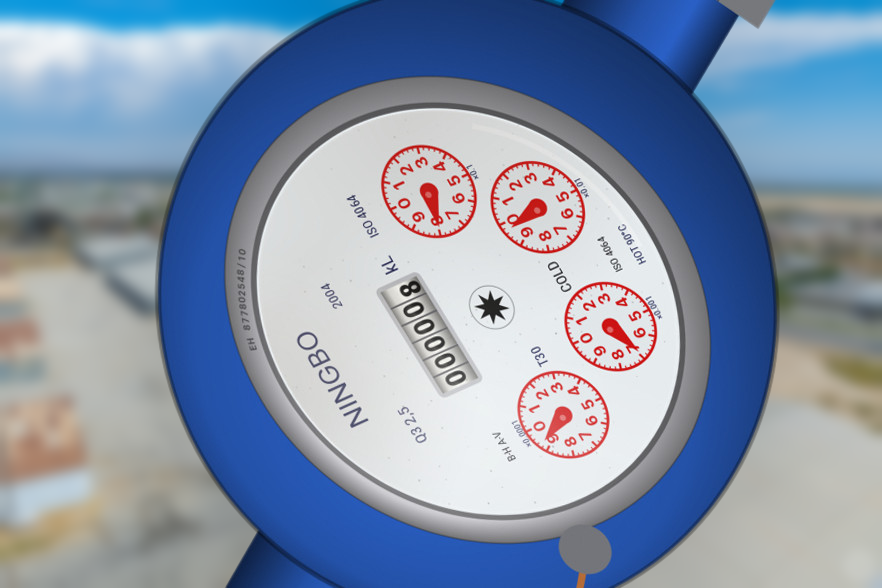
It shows value=7.7969 unit=kL
